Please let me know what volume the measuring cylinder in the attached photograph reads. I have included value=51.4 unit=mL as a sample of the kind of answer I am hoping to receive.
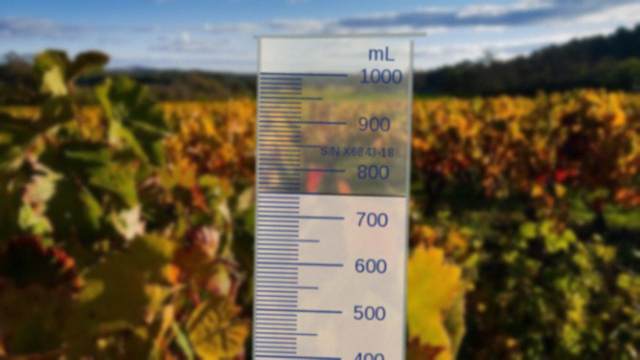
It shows value=750 unit=mL
